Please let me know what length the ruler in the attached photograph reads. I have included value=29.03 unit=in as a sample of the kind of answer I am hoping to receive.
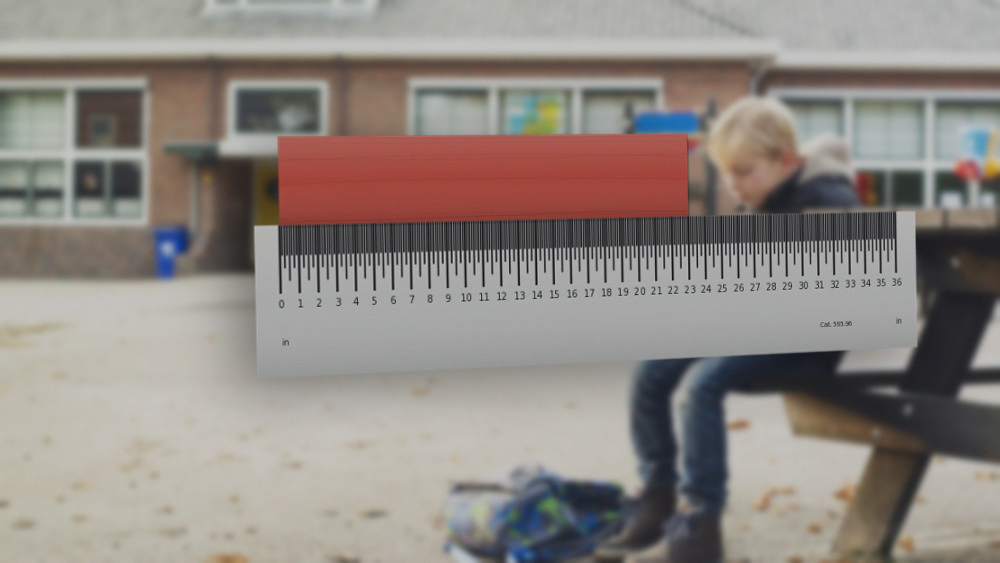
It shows value=23 unit=in
